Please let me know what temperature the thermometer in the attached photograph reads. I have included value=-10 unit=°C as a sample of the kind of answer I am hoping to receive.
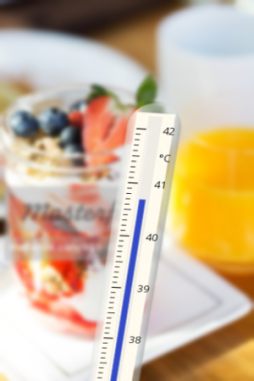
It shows value=40.7 unit=°C
